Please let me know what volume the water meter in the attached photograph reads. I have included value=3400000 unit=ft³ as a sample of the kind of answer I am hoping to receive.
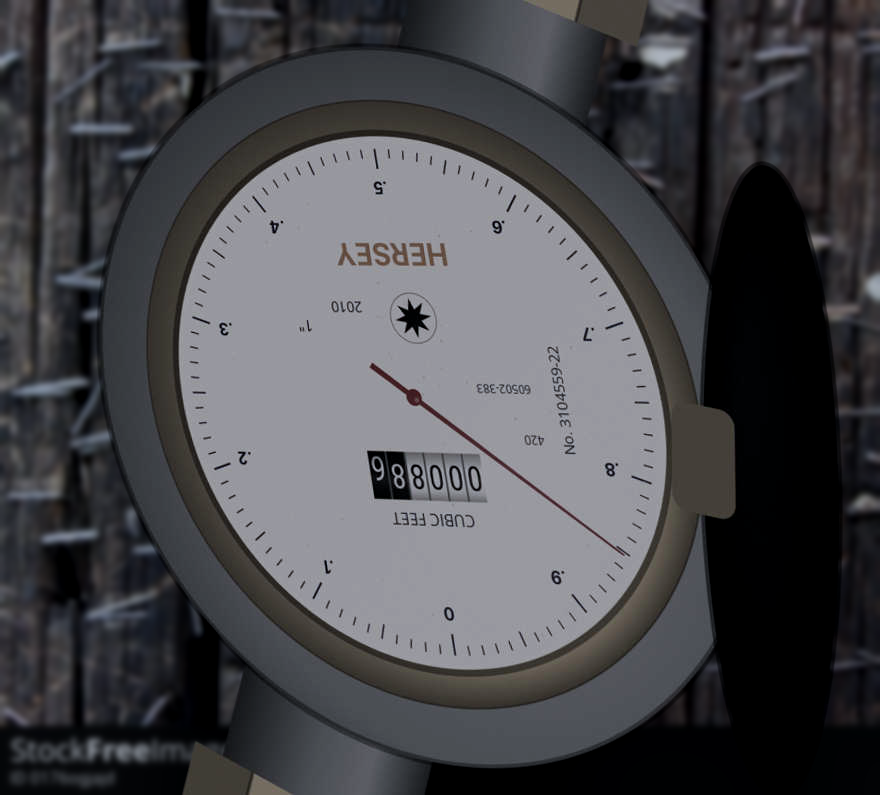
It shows value=885.85 unit=ft³
